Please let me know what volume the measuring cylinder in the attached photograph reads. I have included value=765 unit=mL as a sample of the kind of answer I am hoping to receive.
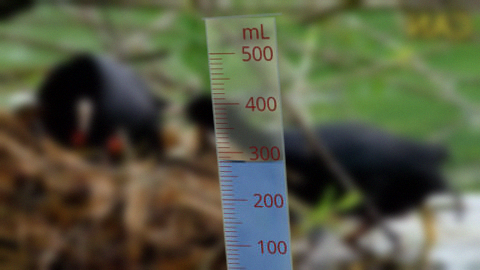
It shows value=280 unit=mL
